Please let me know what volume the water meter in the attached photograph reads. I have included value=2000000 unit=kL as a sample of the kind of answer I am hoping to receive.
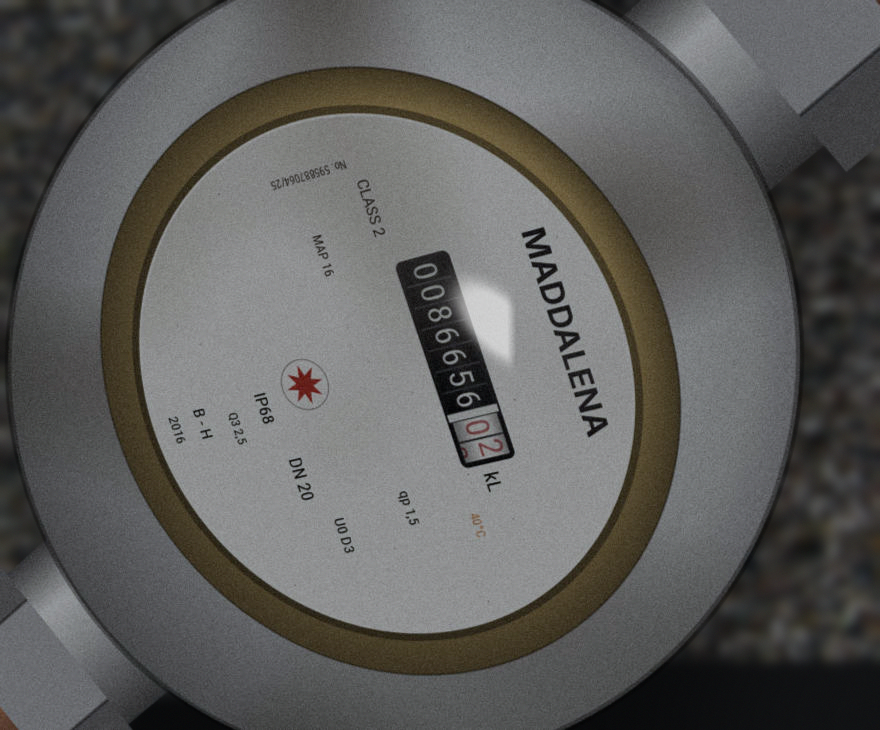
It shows value=86656.02 unit=kL
